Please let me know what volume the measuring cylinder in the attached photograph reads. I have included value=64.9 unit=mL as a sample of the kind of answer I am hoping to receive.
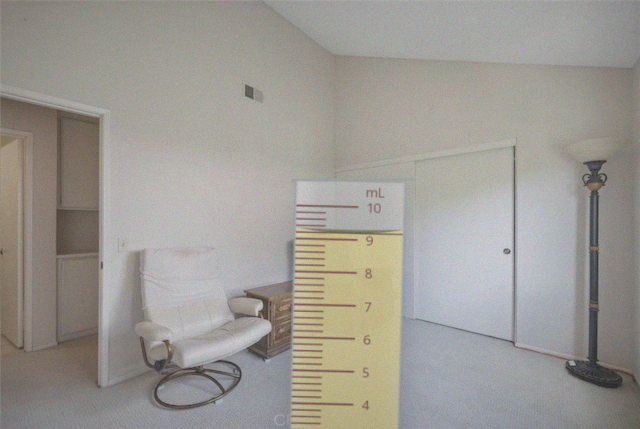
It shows value=9.2 unit=mL
